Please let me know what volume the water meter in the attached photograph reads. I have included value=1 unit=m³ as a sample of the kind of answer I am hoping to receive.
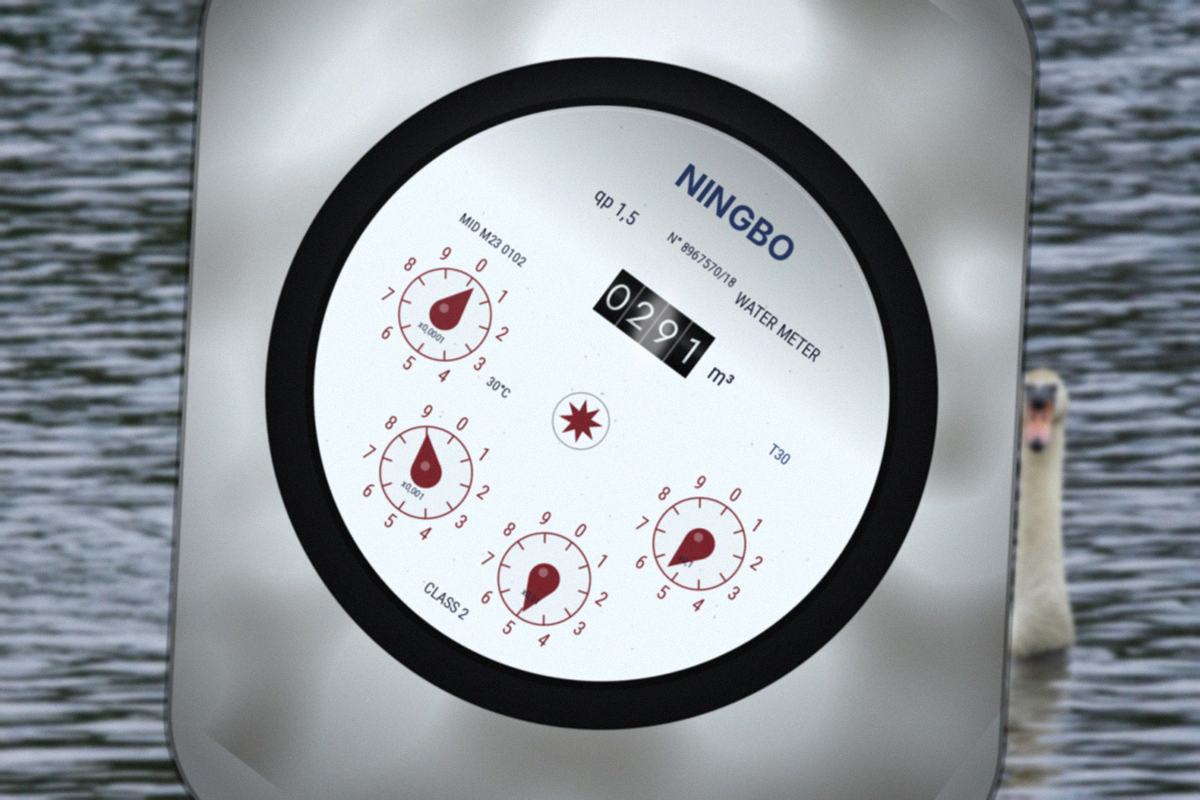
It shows value=291.5490 unit=m³
